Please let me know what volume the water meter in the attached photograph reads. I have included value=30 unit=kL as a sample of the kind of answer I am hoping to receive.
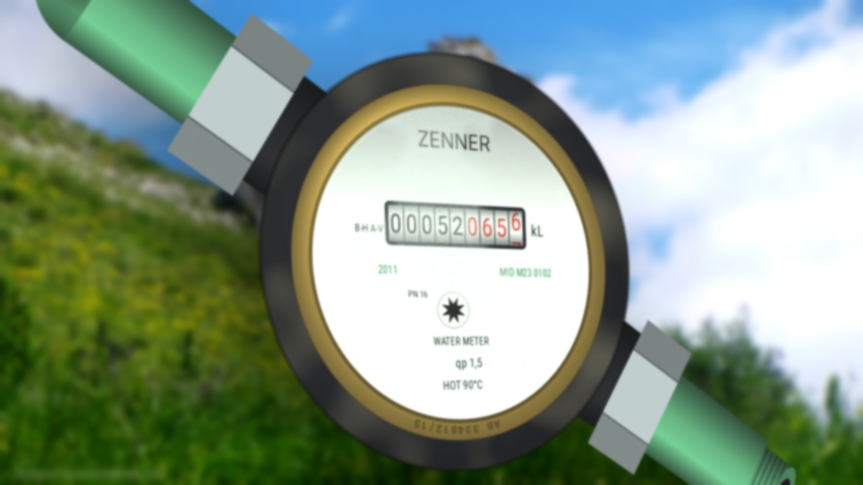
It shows value=52.0656 unit=kL
